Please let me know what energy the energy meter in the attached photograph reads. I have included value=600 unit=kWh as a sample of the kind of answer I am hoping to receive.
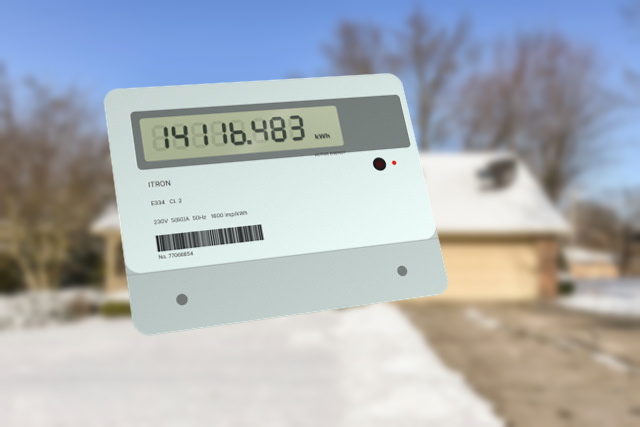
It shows value=14116.483 unit=kWh
